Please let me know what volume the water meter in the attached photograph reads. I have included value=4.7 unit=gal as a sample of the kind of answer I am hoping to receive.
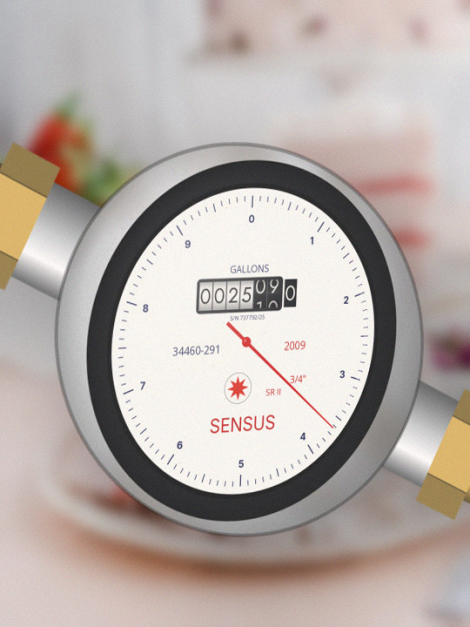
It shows value=25093.6 unit=gal
